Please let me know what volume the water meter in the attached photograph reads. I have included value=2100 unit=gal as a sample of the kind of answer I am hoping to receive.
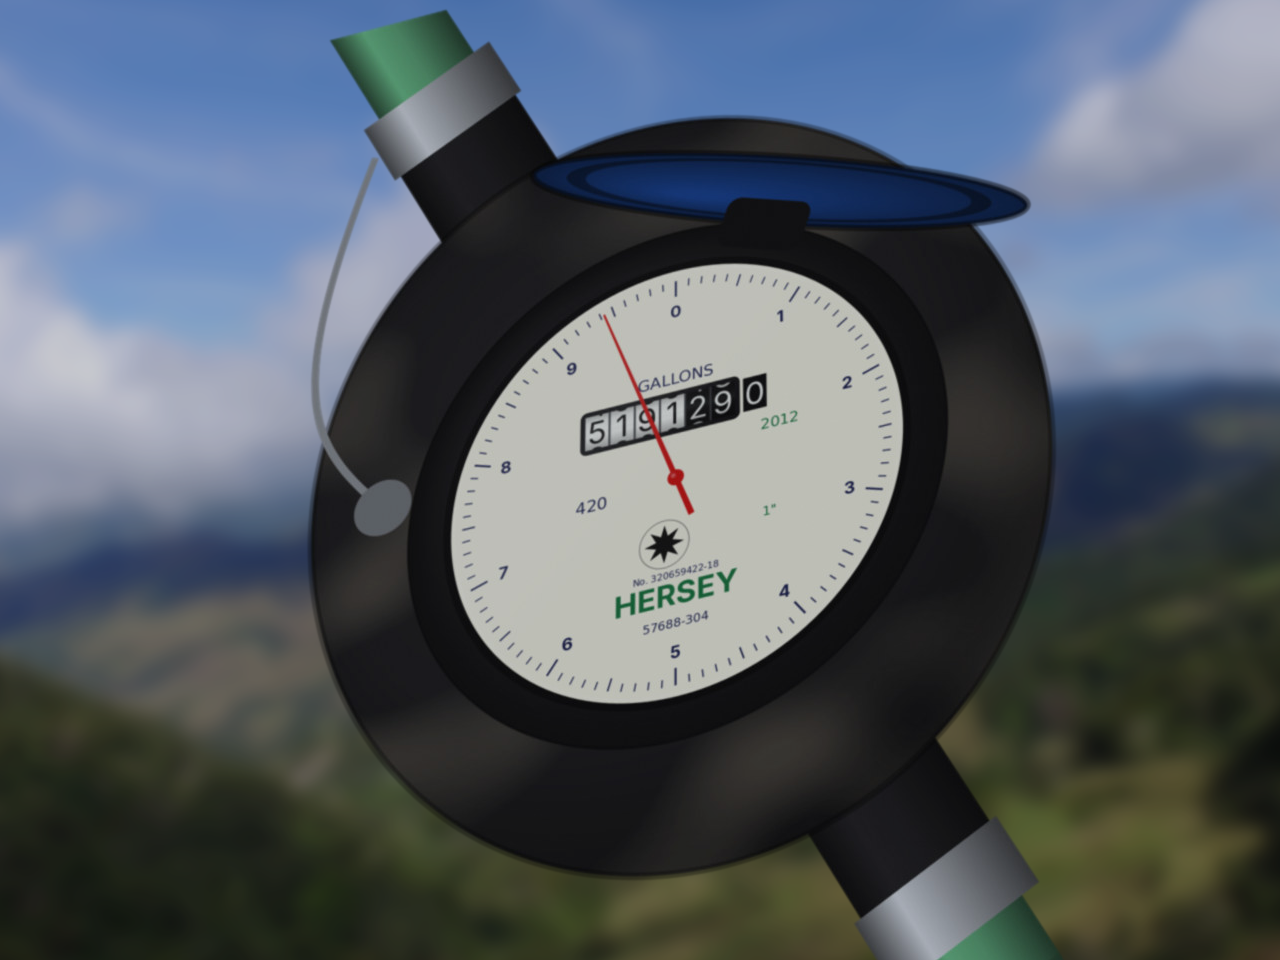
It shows value=5191289.4 unit=gal
